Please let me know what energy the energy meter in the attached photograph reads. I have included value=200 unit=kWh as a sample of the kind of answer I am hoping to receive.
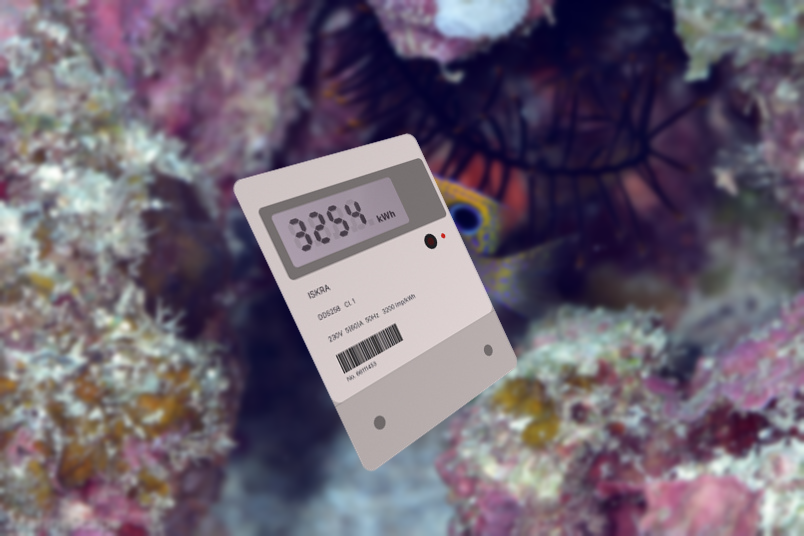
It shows value=3254 unit=kWh
